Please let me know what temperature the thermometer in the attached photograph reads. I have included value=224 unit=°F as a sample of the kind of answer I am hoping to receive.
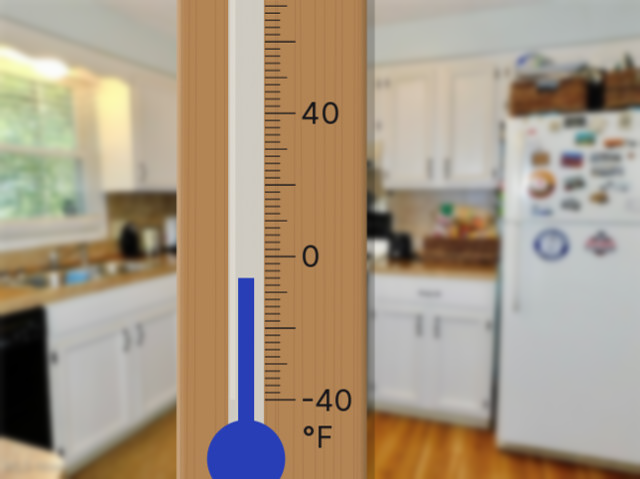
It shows value=-6 unit=°F
